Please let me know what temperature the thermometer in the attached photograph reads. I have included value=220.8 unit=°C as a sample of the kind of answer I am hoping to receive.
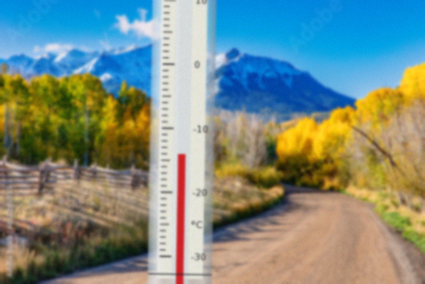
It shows value=-14 unit=°C
